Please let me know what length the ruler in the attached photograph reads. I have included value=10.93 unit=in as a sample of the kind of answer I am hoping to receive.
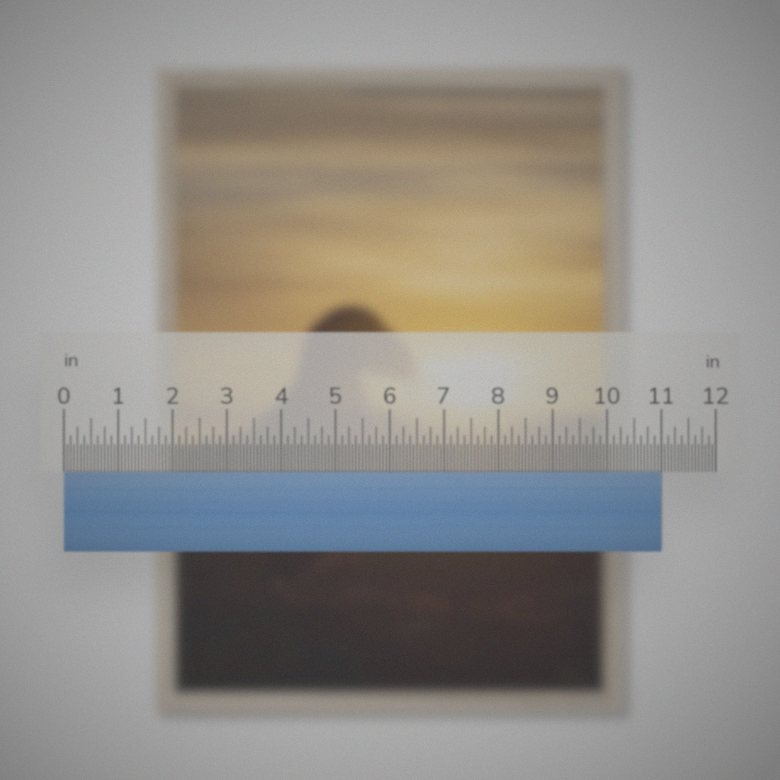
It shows value=11 unit=in
